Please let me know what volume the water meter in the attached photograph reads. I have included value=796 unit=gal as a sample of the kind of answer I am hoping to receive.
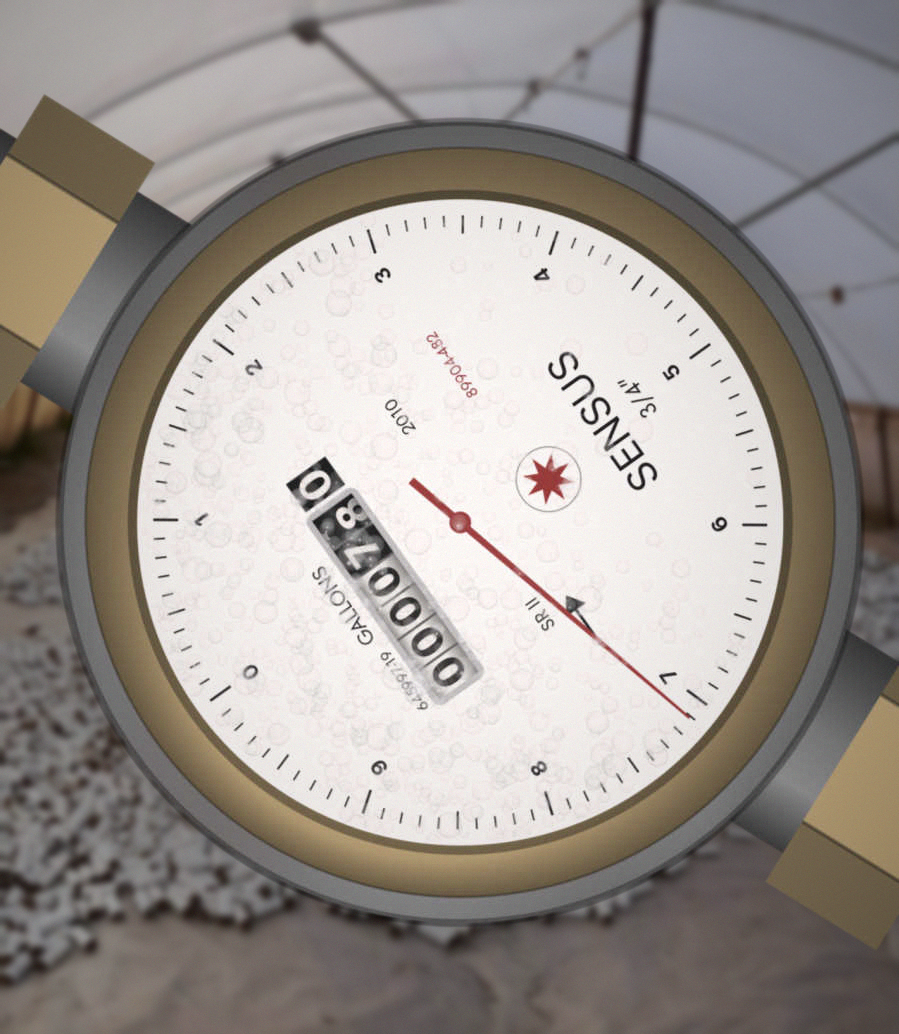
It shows value=777.1 unit=gal
